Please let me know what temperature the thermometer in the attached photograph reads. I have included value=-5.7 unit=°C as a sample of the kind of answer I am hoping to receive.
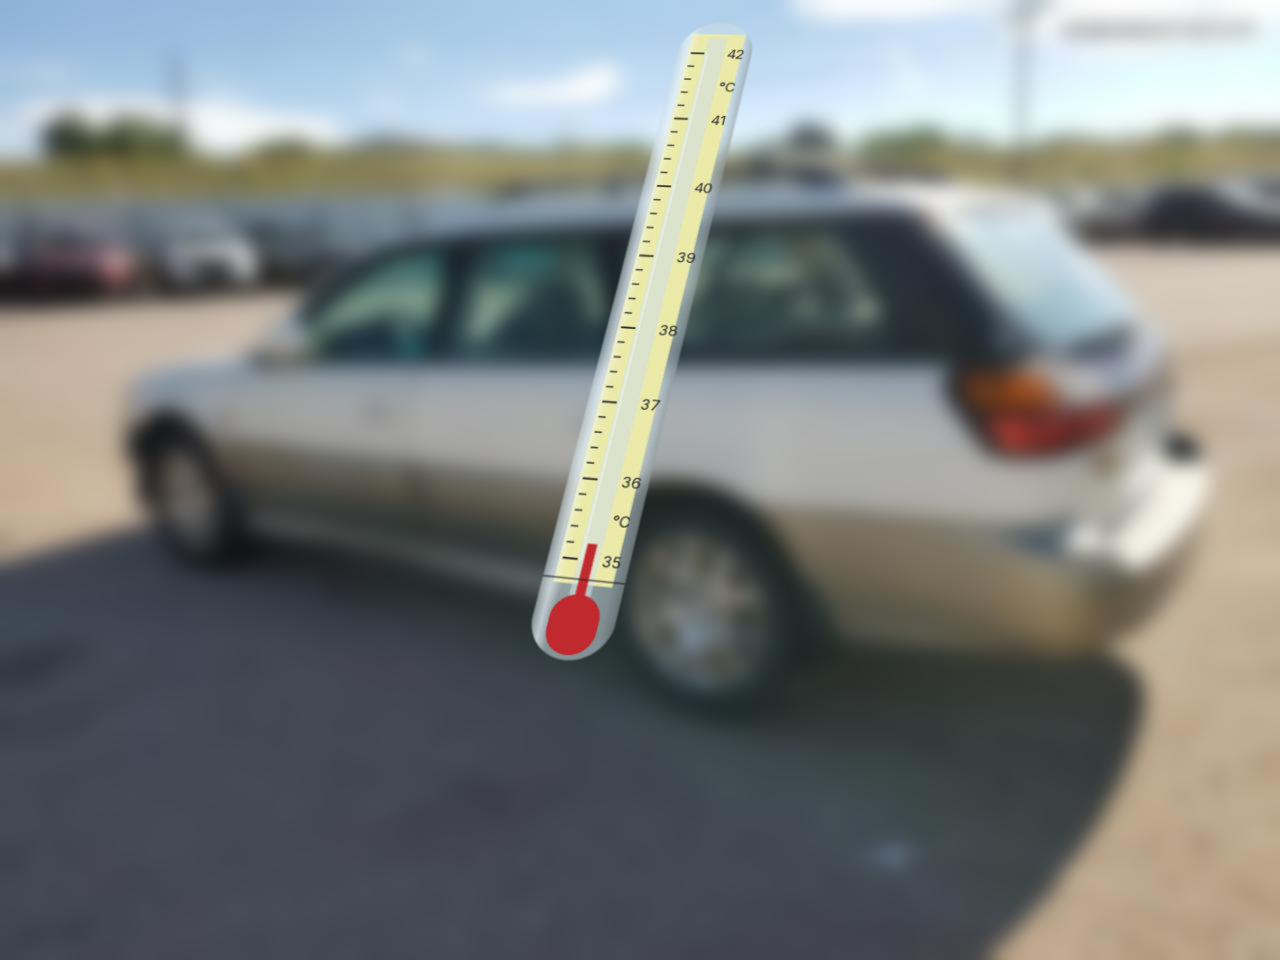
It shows value=35.2 unit=°C
